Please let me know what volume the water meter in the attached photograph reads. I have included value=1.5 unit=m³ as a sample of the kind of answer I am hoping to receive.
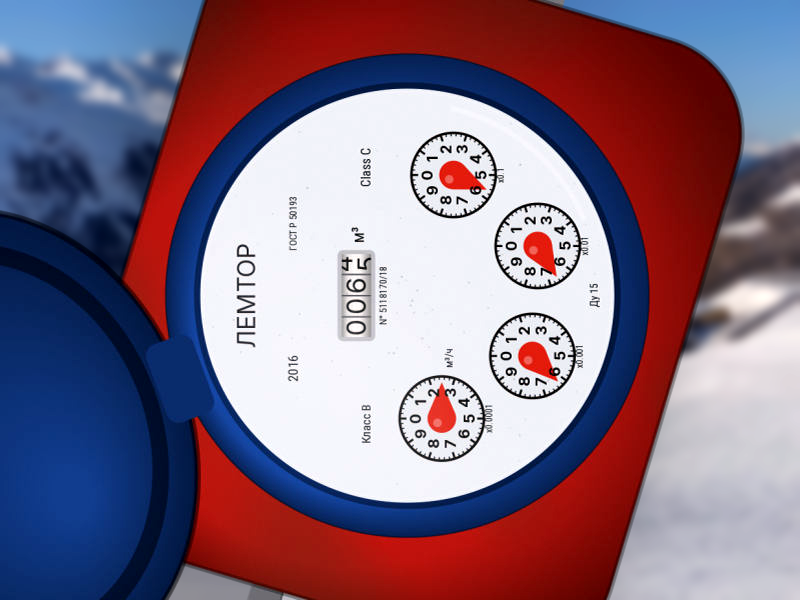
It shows value=64.5662 unit=m³
